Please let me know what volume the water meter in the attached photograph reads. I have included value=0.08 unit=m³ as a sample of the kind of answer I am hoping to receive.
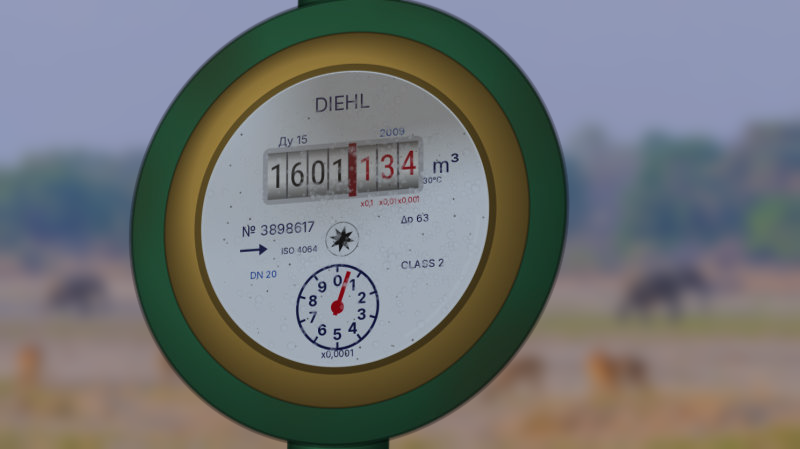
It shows value=1601.1340 unit=m³
